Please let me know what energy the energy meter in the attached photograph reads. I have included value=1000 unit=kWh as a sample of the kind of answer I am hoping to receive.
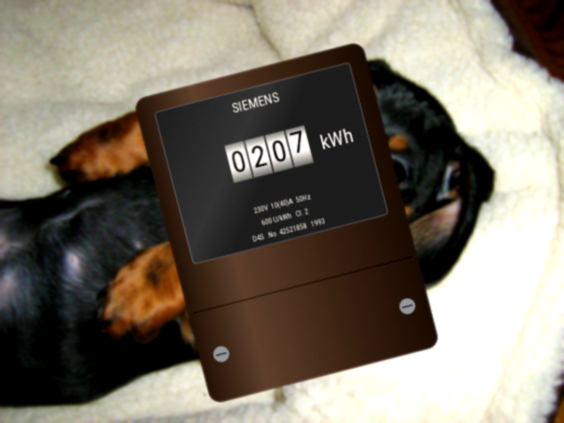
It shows value=207 unit=kWh
